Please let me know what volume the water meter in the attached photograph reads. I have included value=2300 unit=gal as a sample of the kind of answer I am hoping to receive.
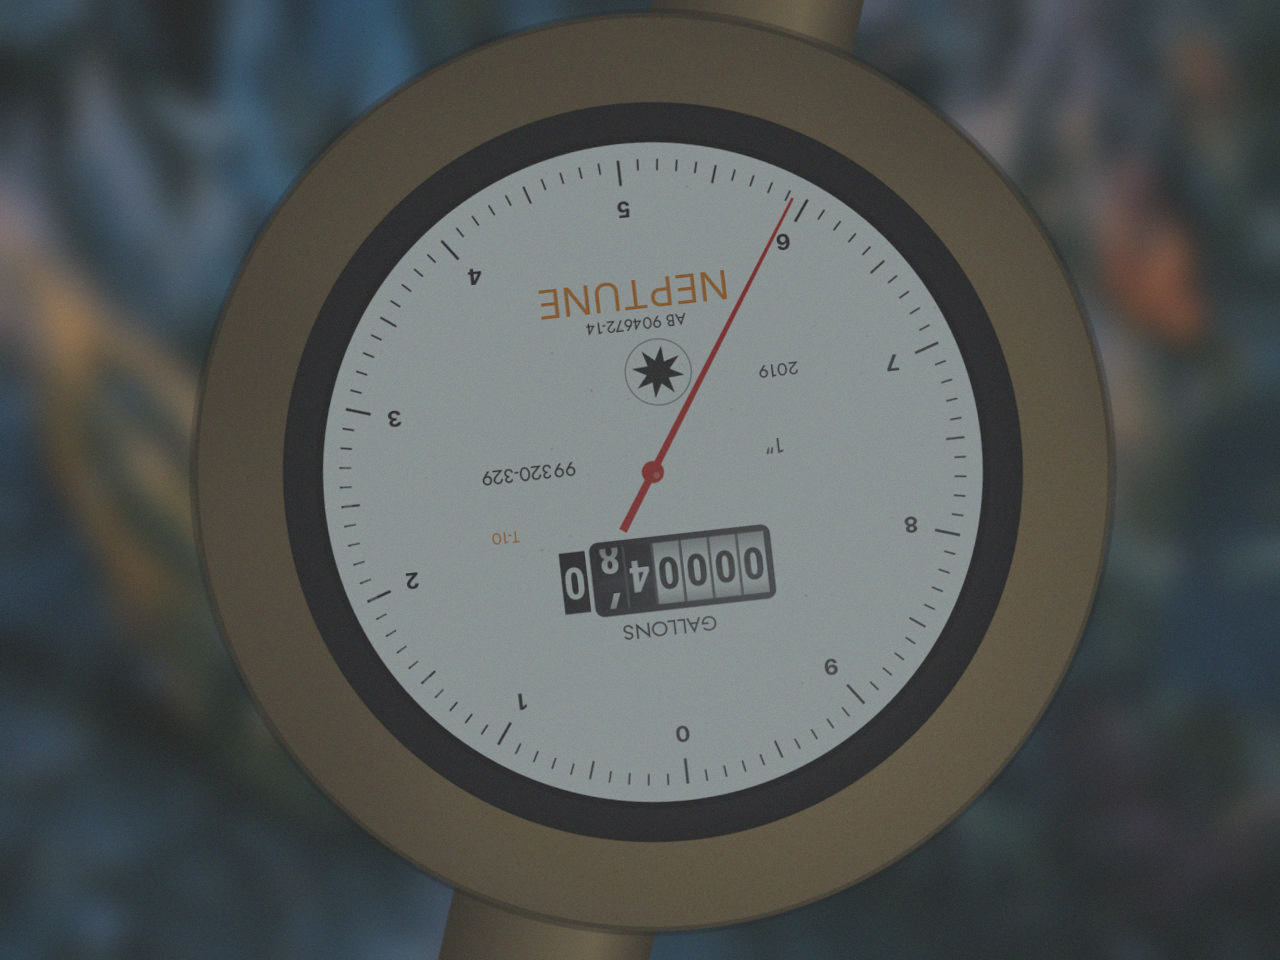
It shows value=475.9 unit=gal
